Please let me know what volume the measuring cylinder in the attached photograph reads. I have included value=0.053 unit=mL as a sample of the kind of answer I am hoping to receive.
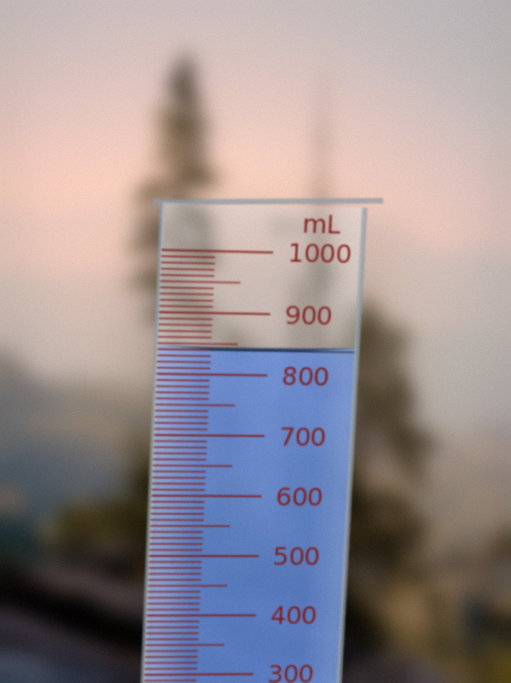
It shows value=840 unit=mL
